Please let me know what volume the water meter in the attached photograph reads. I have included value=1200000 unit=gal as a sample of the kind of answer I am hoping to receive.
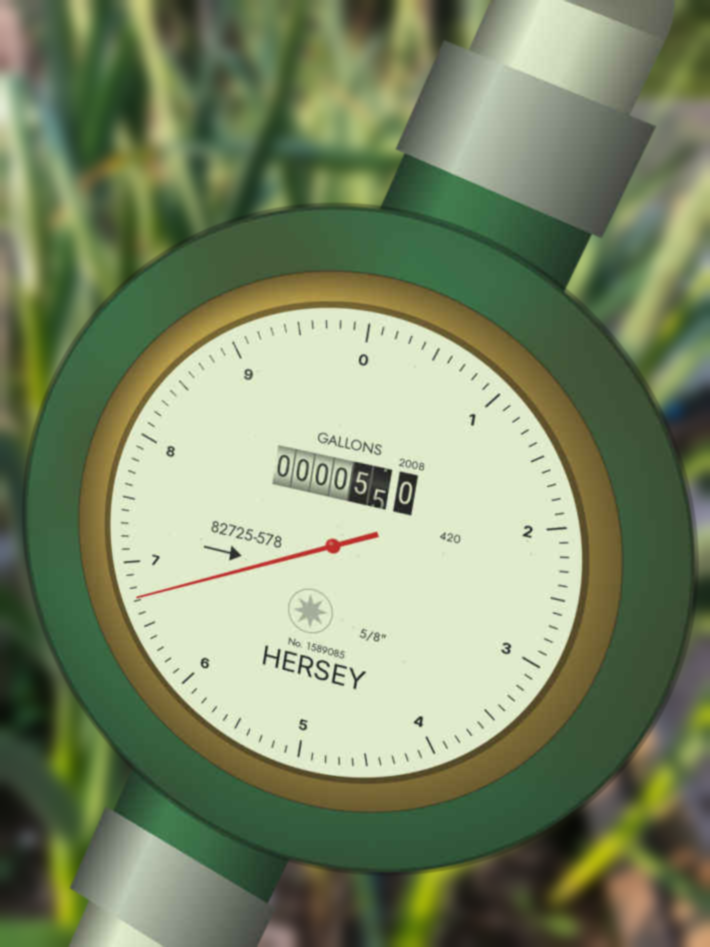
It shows value=546.7 unit=gal
